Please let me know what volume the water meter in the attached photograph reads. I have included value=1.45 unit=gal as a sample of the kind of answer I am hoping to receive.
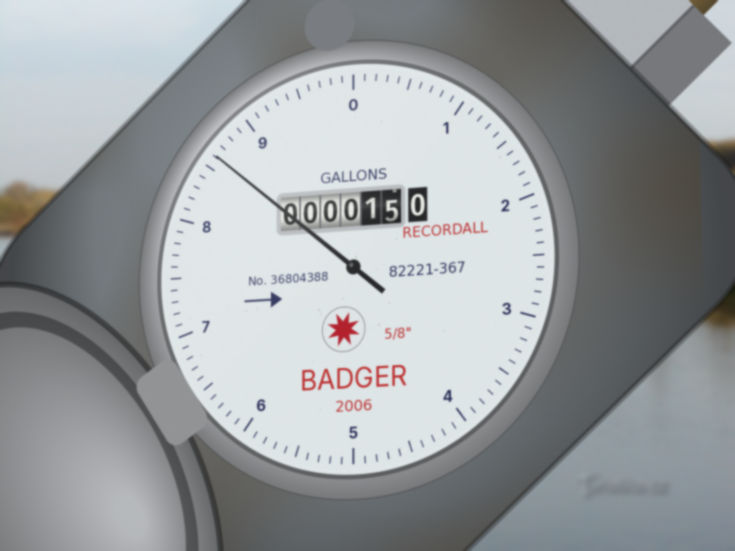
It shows value=148.6 unit=gal
